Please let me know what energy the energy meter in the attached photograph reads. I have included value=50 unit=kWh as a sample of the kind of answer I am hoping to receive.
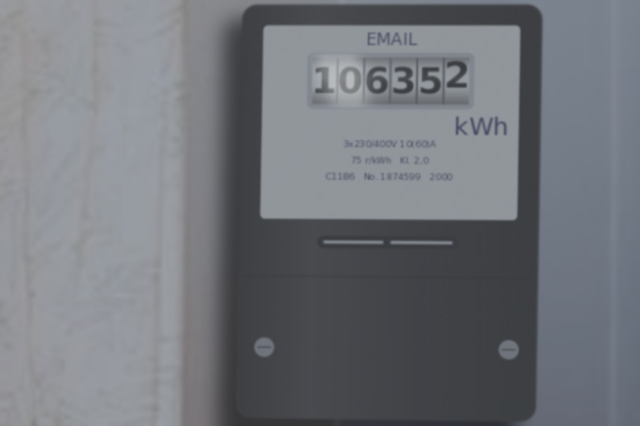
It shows value=106352 unit=kWh
